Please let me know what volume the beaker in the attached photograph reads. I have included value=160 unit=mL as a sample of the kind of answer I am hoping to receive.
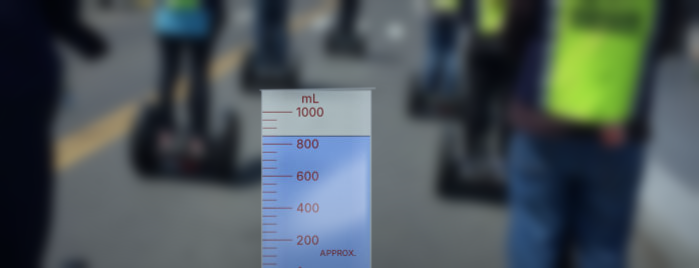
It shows value=850 unit=mL
